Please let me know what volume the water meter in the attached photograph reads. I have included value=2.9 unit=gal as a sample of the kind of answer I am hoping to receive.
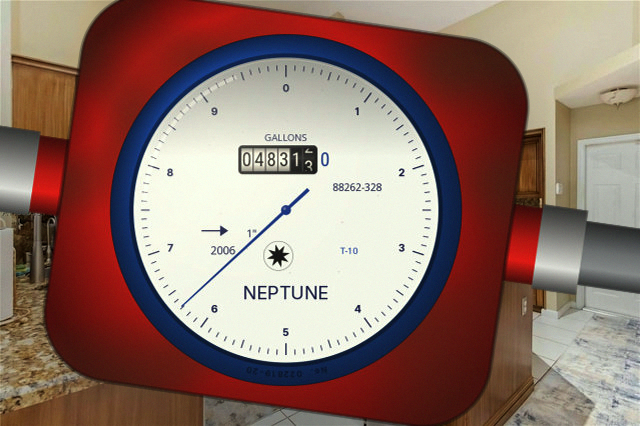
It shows value=483126.3 unit=gal
